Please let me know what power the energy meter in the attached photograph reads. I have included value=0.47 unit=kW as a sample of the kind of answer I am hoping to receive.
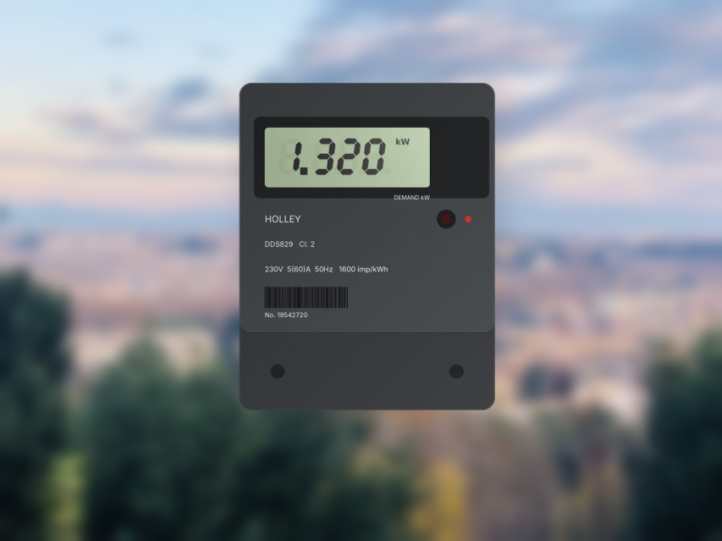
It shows value=1.320 unit=kW
